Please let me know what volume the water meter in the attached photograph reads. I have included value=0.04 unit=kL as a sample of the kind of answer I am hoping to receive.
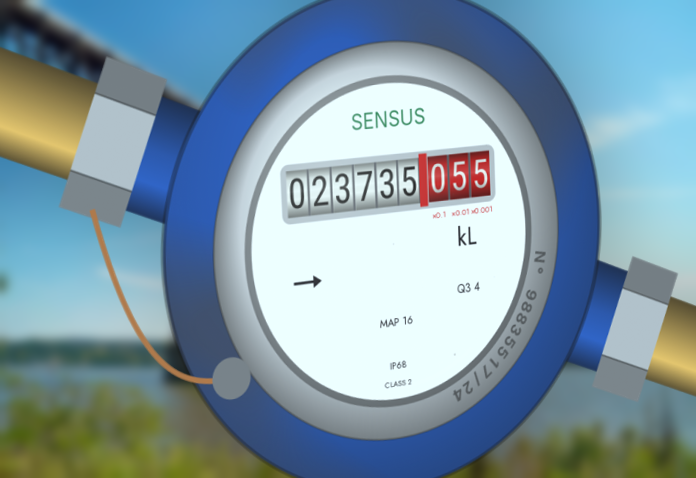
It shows value=23735.055 unit=kL
